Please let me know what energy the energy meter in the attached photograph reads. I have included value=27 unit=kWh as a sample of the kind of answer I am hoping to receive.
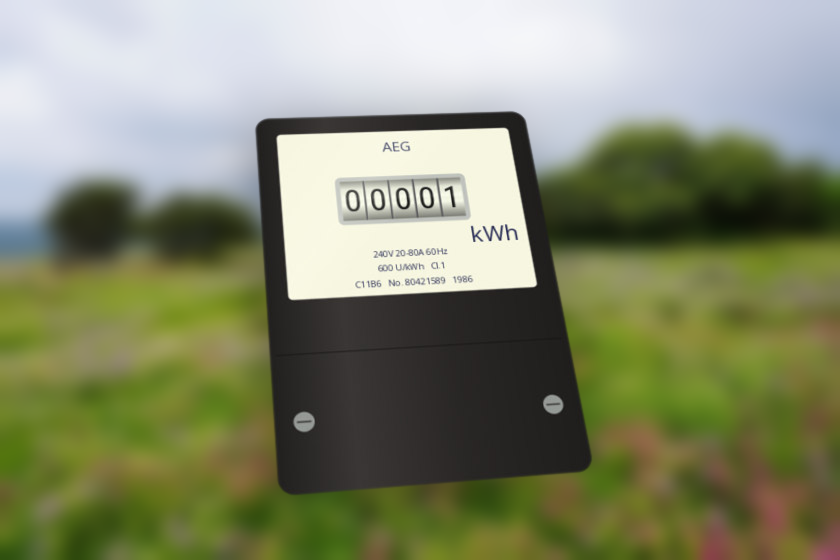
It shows value=1 unit=kWh
